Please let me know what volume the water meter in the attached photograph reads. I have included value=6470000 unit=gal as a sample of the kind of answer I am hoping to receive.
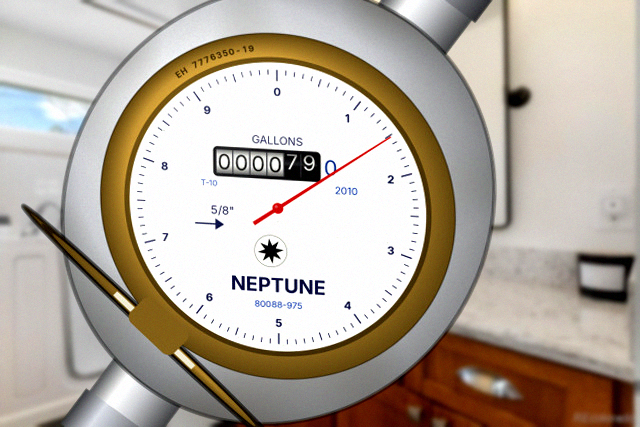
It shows value=791.5 unit=gal
